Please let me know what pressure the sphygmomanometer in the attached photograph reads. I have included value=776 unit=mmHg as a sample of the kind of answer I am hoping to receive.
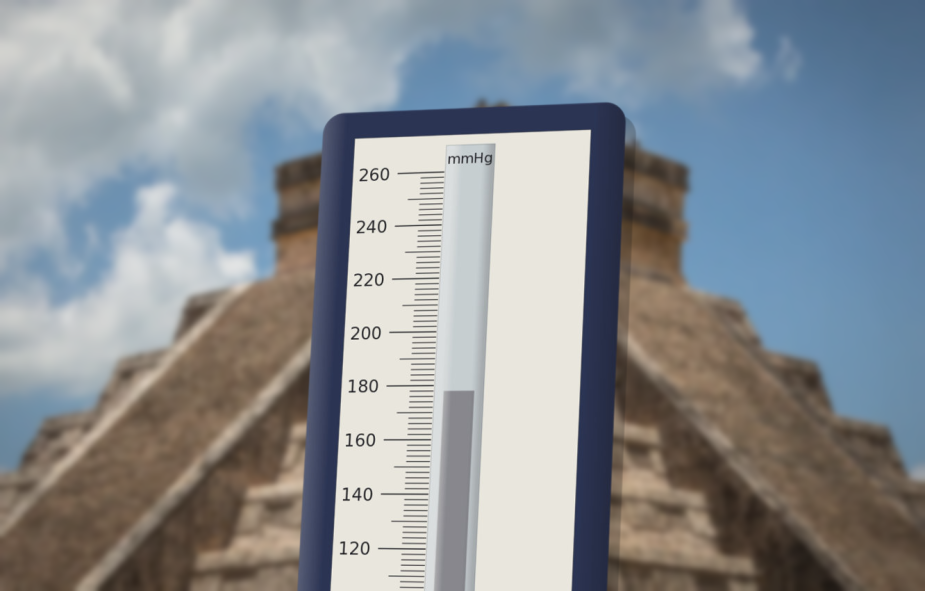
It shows value=178 unit=mmHg
